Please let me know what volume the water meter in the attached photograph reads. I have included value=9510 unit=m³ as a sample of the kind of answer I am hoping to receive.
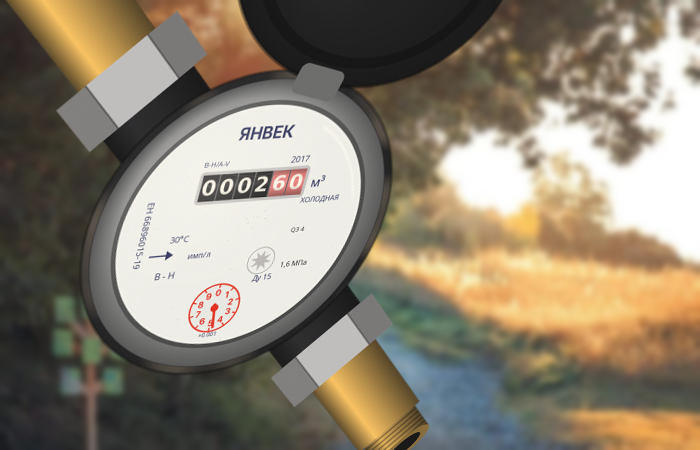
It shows value=2.604 unit=m³
